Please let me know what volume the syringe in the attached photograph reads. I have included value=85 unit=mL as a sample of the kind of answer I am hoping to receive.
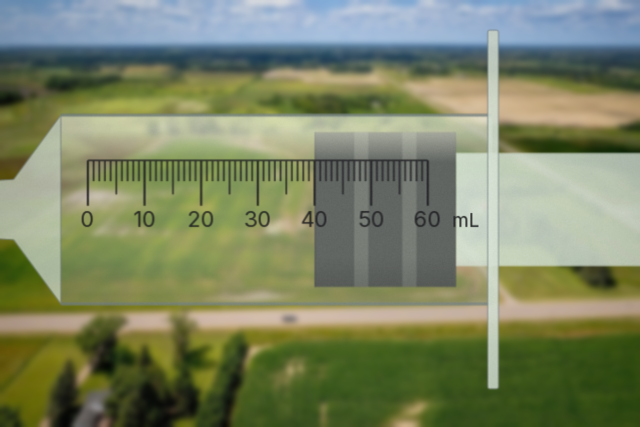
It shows value=40 unit=mL
